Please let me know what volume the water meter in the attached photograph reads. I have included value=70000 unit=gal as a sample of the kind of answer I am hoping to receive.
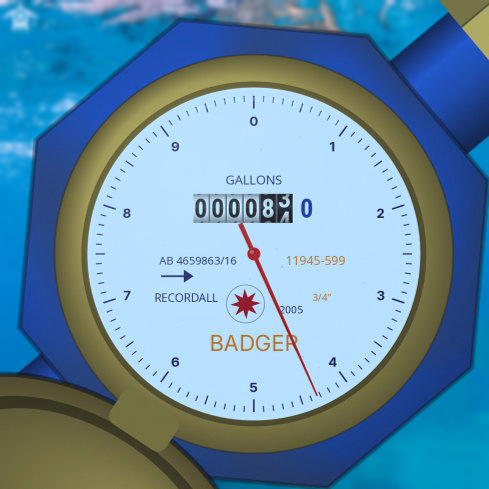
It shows value=834.3 unit=gal
